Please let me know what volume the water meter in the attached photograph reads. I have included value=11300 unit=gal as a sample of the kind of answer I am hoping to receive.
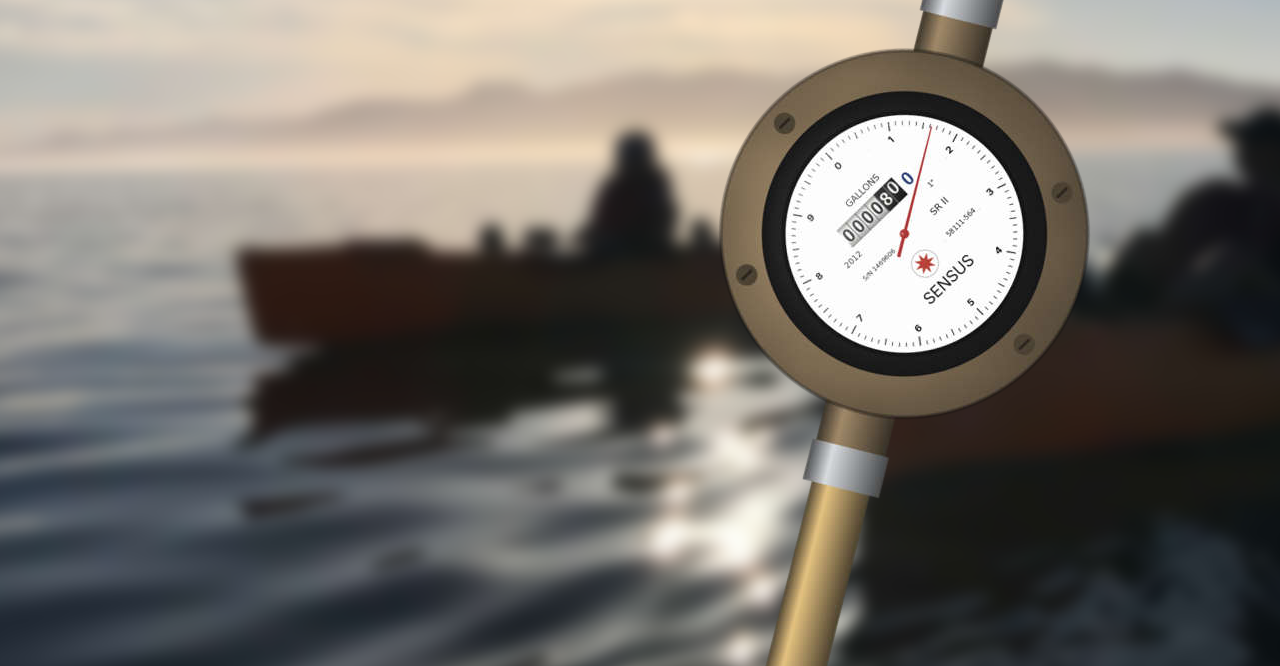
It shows value=801.6 unit=gal
